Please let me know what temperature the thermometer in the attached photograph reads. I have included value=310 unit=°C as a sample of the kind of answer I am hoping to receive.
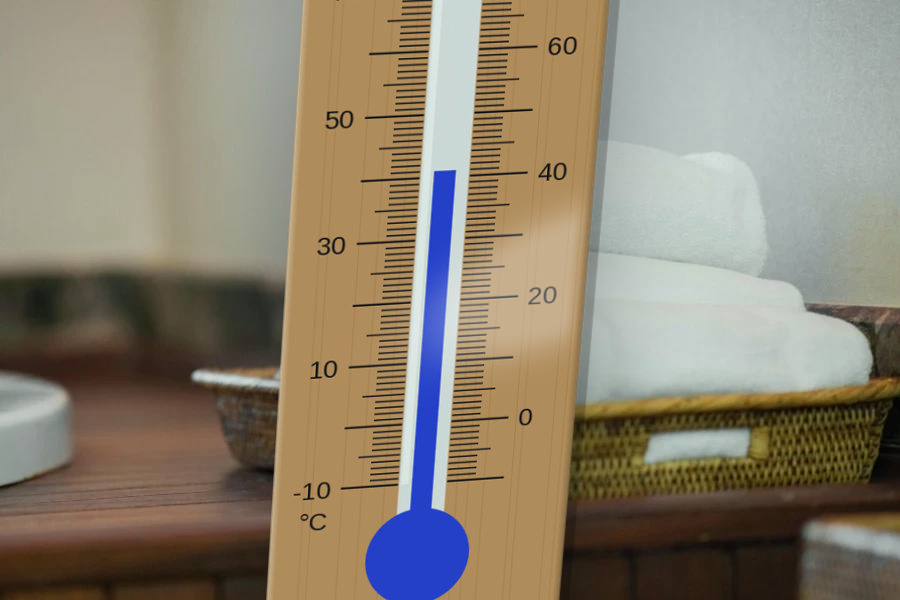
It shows value=41 unit=°C
